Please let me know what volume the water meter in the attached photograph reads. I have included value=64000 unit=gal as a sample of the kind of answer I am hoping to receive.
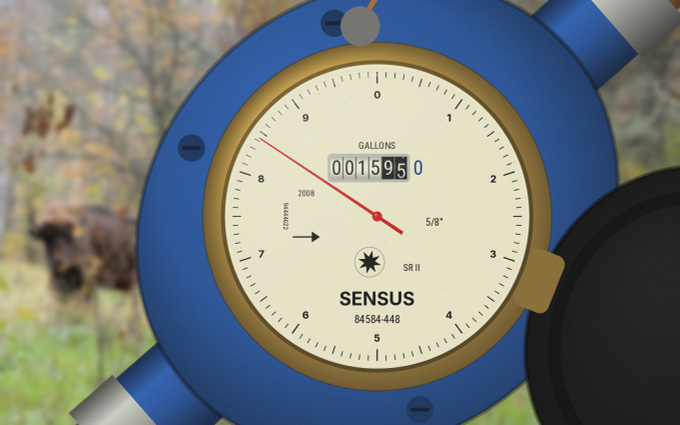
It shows value=15948.4 unit=gal
